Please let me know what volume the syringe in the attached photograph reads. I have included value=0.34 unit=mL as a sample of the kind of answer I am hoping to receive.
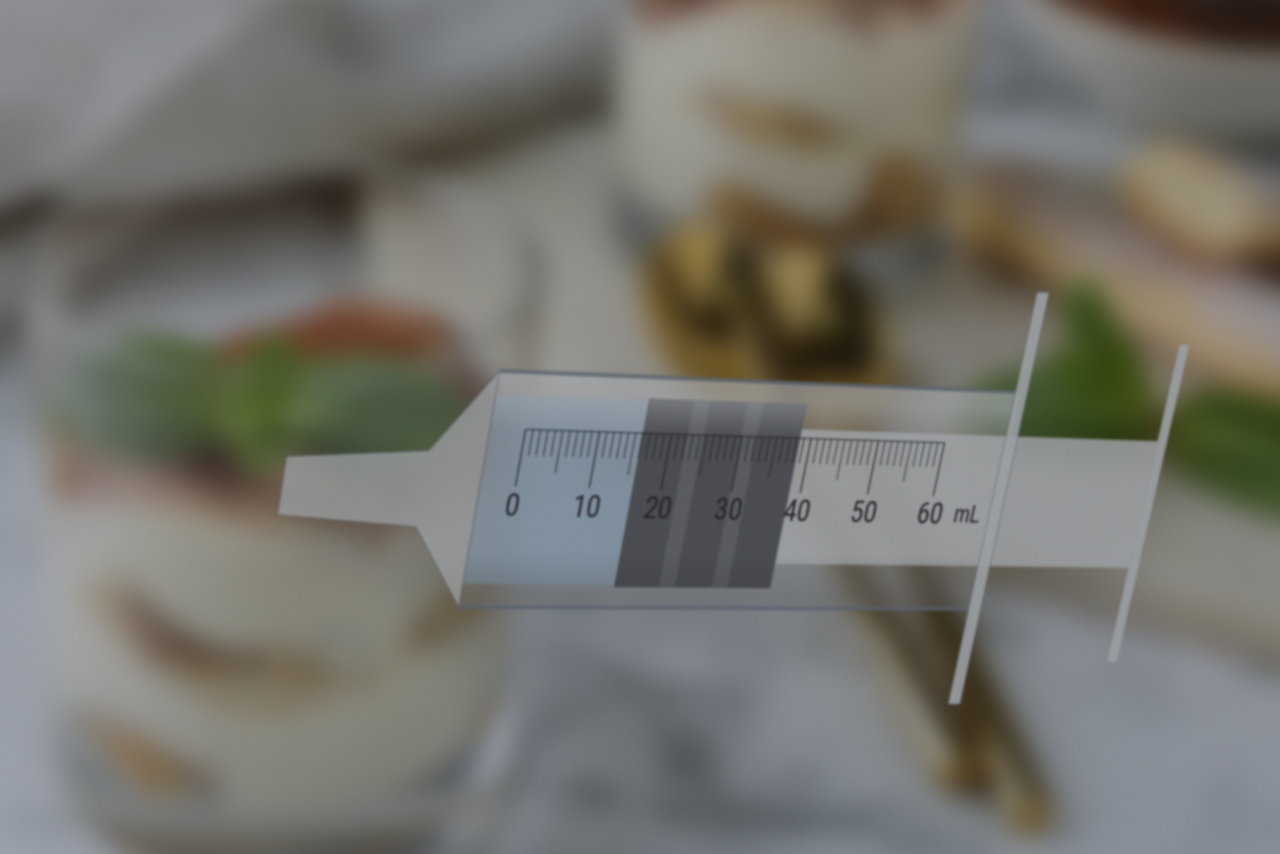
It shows value=16 unit=mL
